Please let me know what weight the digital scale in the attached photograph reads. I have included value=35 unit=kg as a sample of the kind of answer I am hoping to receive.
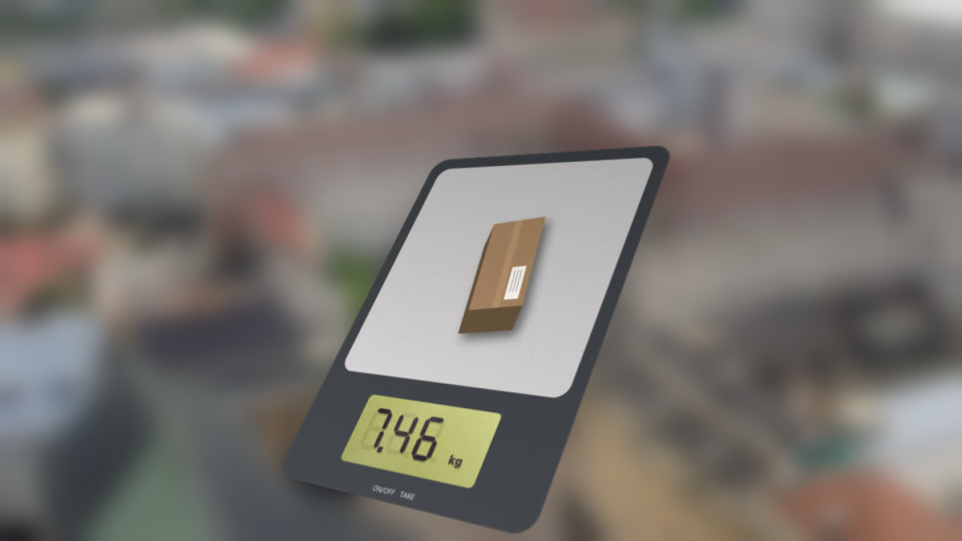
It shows value=7.46 unit=kg
